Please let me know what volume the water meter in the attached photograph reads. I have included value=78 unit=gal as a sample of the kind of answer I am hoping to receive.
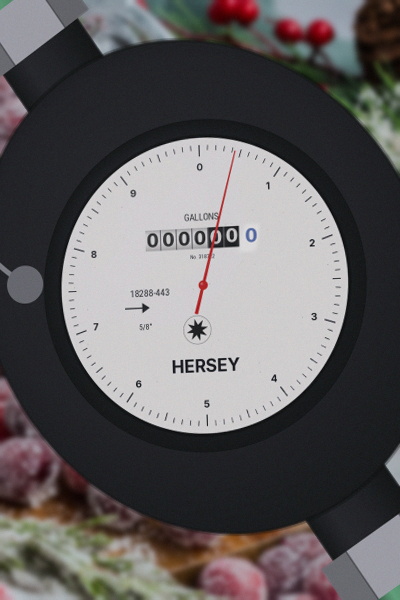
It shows value=0.4 unit=gal
